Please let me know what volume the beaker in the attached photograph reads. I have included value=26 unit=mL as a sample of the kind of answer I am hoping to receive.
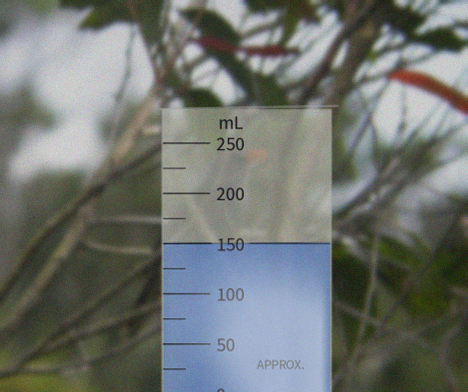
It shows value=150 unit=mL
